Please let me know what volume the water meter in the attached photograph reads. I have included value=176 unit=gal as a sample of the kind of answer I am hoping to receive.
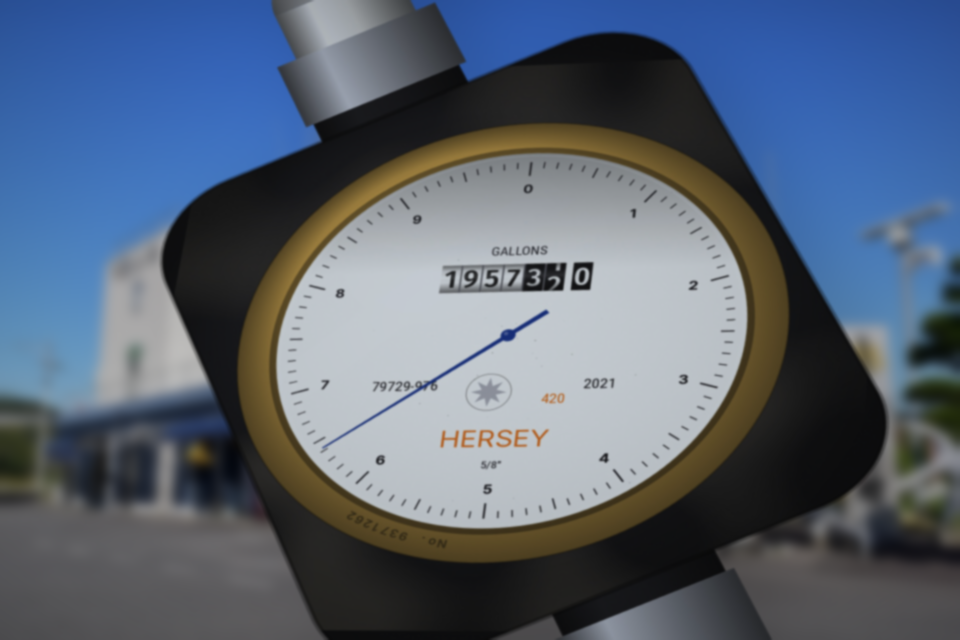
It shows value=1957316.4 unit=gal
